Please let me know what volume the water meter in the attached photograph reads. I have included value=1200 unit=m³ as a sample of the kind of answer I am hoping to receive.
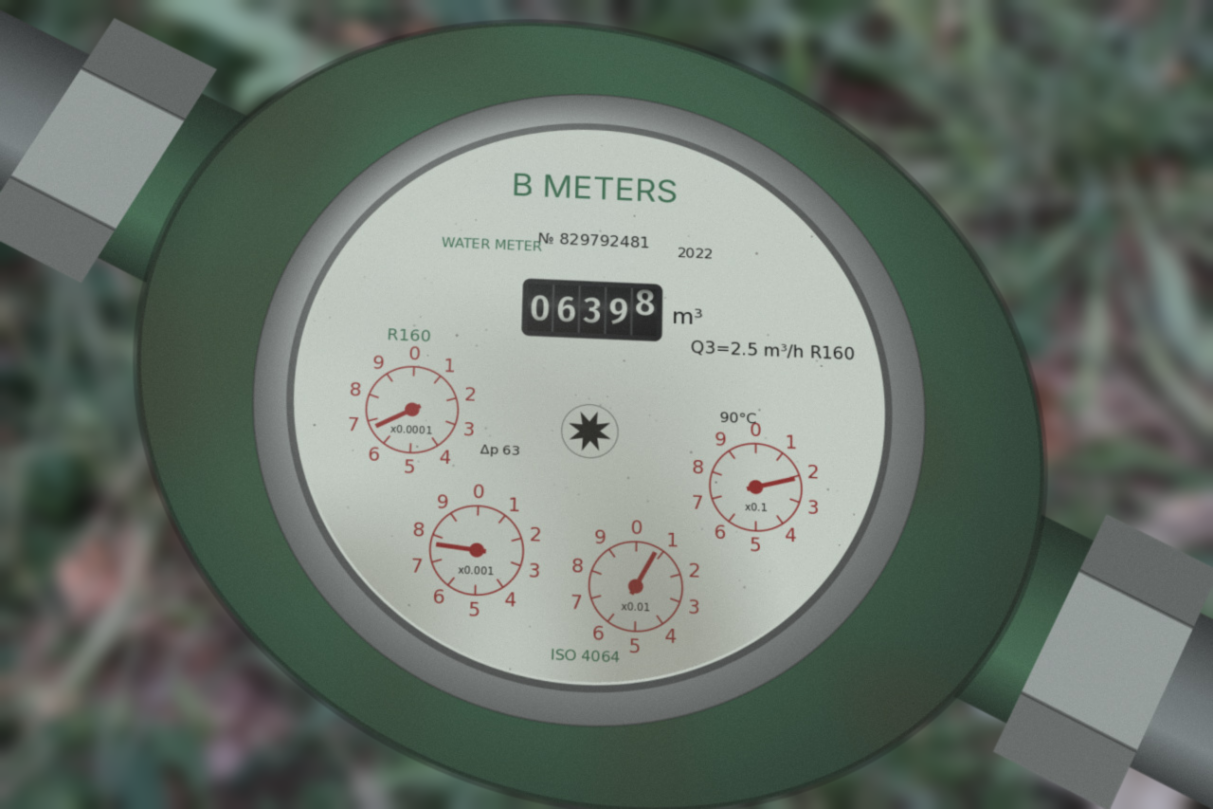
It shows value=6398.2076 unit=m³
